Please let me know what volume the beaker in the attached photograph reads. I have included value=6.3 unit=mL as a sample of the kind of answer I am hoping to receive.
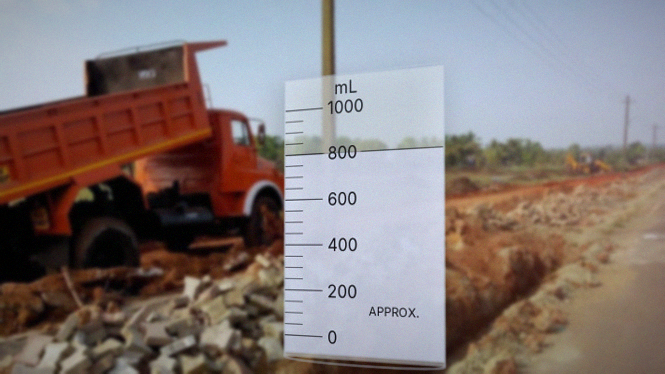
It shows value=800 unit=mL
